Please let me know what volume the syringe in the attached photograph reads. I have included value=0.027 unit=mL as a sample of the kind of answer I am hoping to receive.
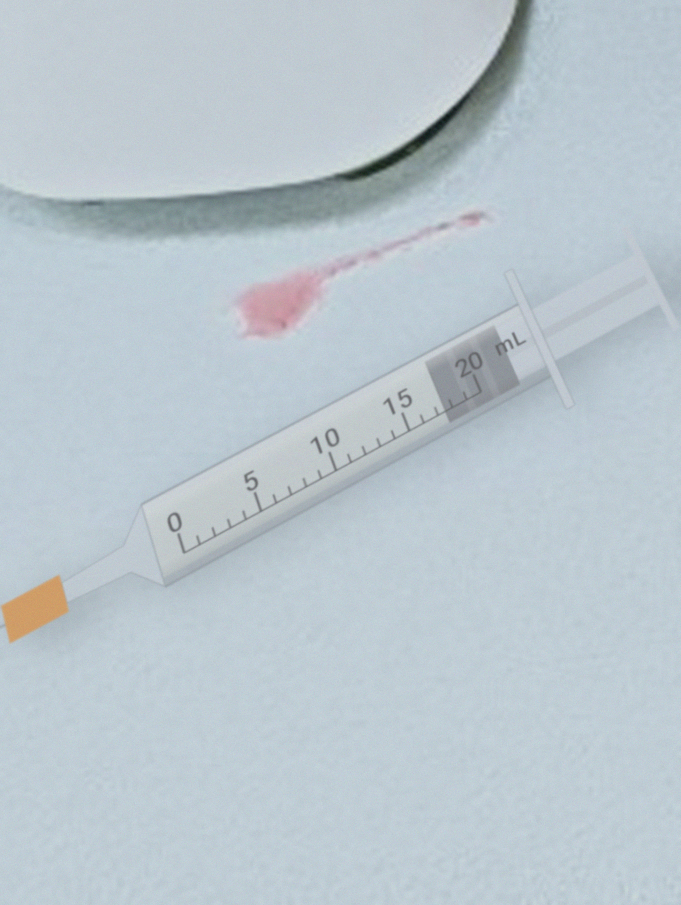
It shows value=17.5 unit=mL
